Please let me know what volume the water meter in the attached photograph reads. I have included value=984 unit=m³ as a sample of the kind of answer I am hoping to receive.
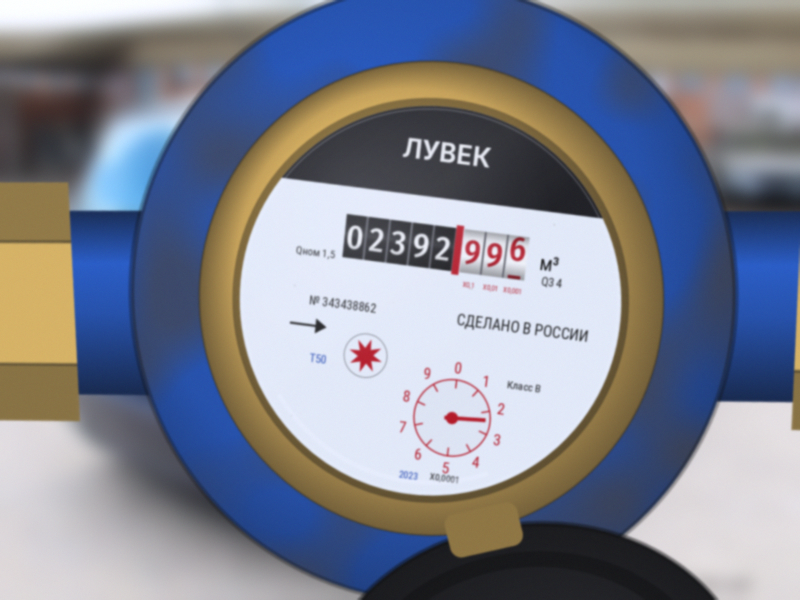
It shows value=2392.9962 unit=m³
